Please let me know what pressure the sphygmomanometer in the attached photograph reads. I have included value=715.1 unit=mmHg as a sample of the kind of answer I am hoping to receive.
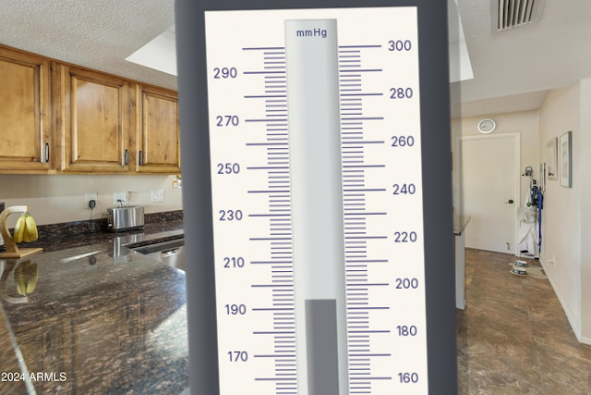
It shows value=194 unit=mmHg
